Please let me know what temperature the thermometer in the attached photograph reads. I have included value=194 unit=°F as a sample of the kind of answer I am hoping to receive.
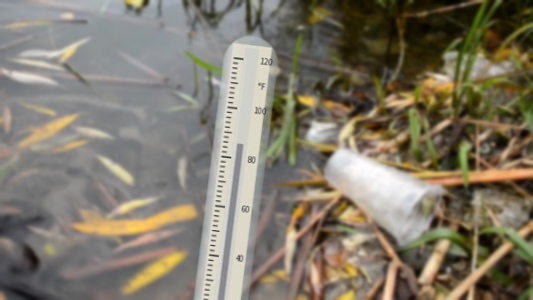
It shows value=86 unit=°F
